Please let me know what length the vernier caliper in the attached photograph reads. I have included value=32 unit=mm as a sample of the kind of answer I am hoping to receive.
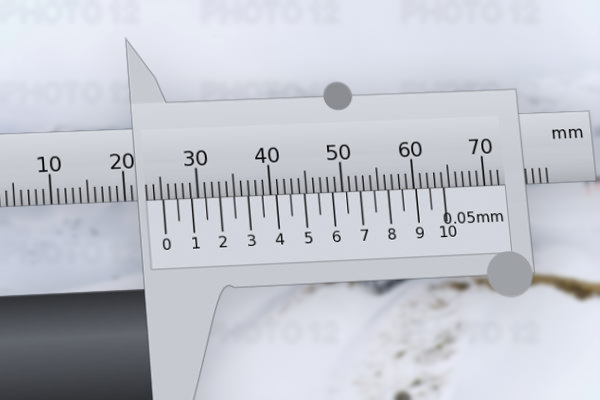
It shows value=25.2 unit=mm
